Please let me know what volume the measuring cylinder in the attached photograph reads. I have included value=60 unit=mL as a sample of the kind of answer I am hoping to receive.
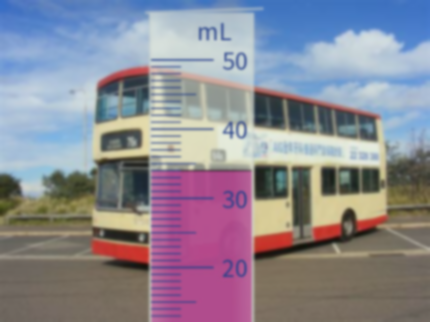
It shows value=34 unit=mL
